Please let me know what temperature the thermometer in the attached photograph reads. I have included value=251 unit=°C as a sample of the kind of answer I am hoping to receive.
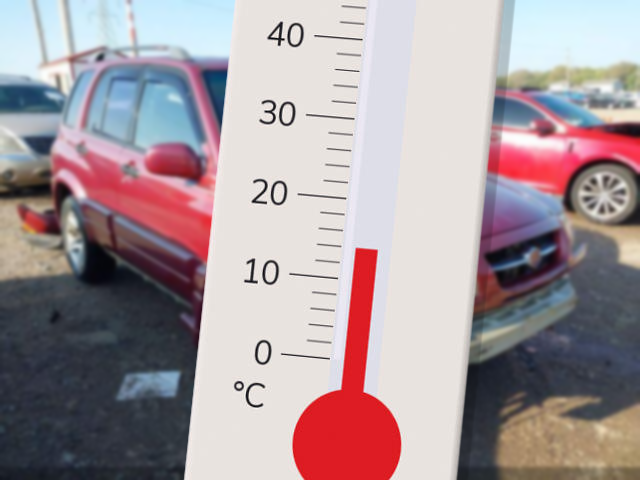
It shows value=14 unit=°C
